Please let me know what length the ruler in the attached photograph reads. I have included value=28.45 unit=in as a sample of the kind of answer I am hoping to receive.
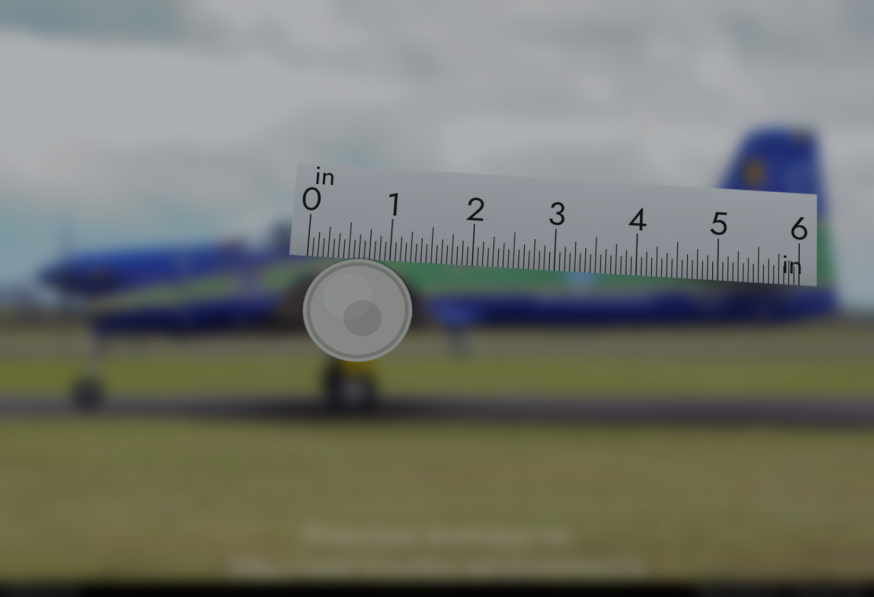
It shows value=1.3125 unit=in
